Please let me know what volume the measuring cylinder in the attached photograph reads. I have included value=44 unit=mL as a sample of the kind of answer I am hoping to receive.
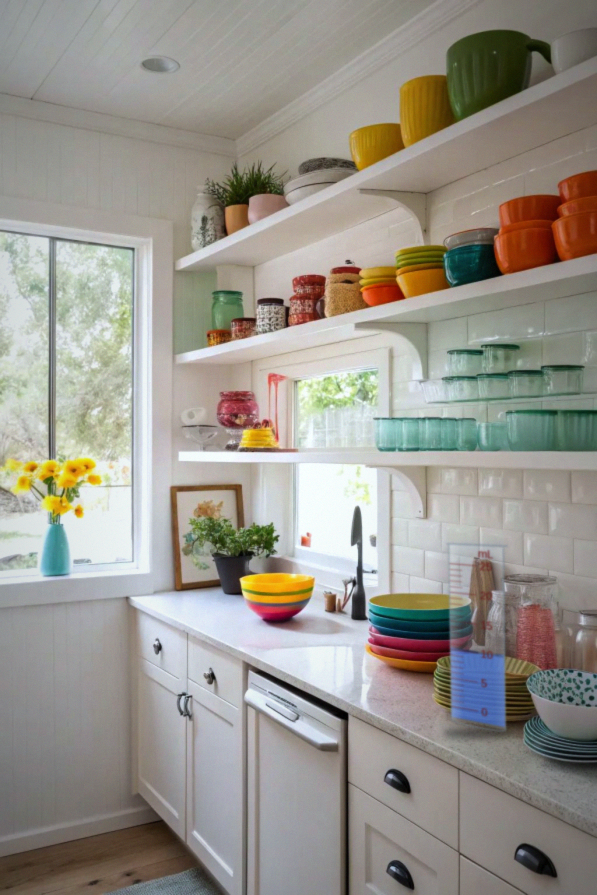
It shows value=10 unit=mL
